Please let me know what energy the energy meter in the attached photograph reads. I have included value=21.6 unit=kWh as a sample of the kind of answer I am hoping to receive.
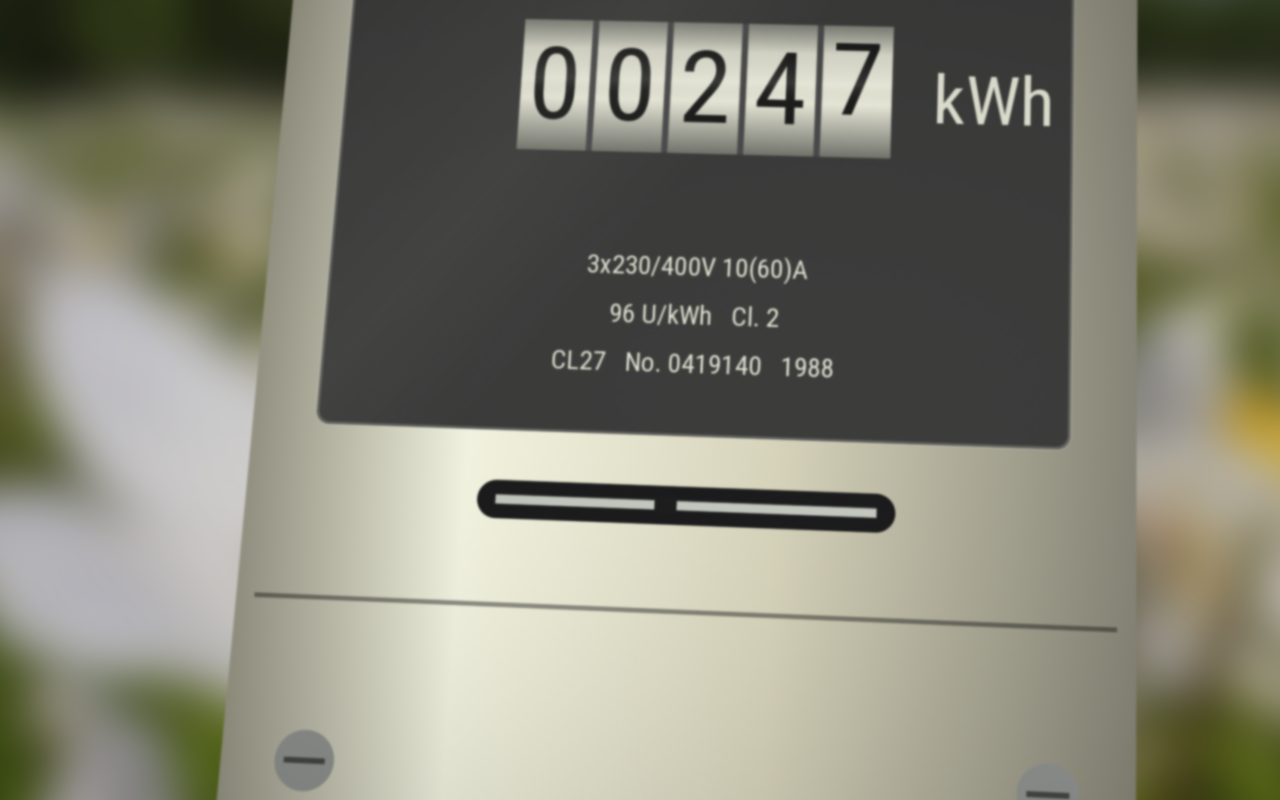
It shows value=247 unit=kWh
